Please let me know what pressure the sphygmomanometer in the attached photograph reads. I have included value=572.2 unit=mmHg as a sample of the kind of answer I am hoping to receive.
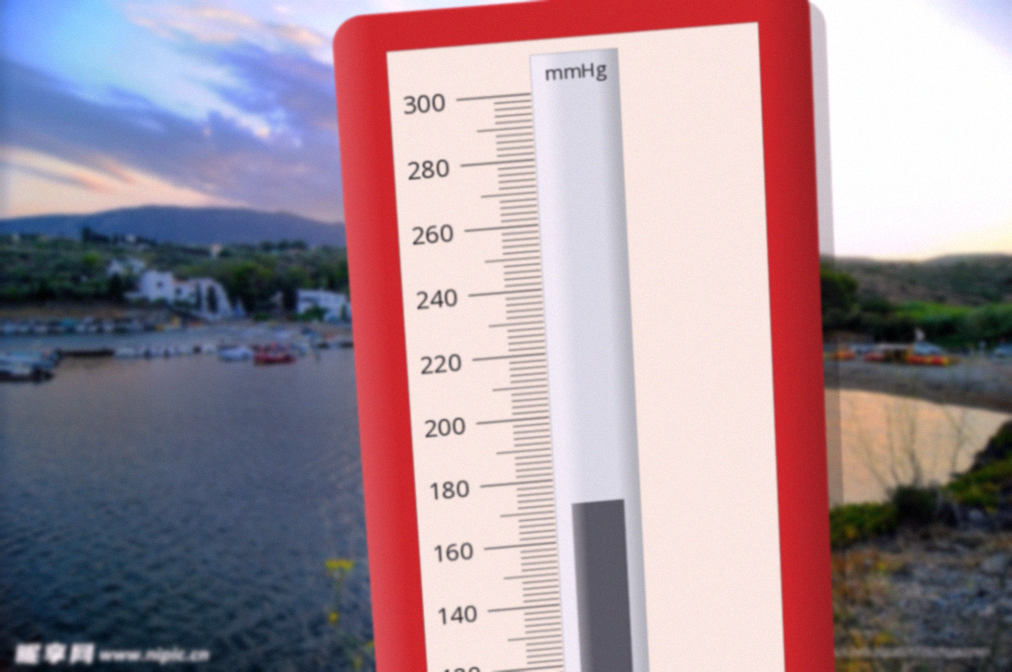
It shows value=172 unit=mmHg
